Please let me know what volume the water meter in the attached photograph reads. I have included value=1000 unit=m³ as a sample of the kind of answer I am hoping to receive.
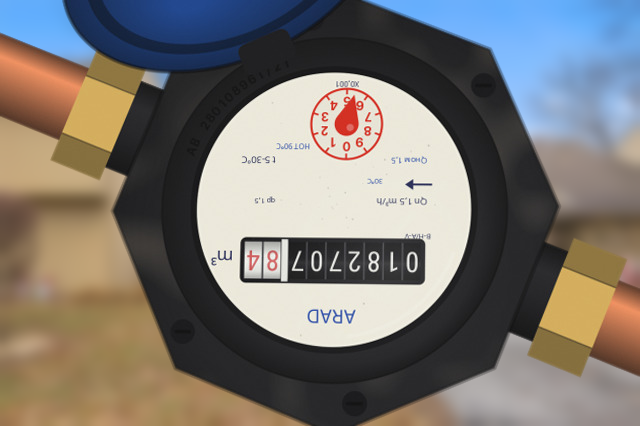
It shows value=182707.845 unit=m³
